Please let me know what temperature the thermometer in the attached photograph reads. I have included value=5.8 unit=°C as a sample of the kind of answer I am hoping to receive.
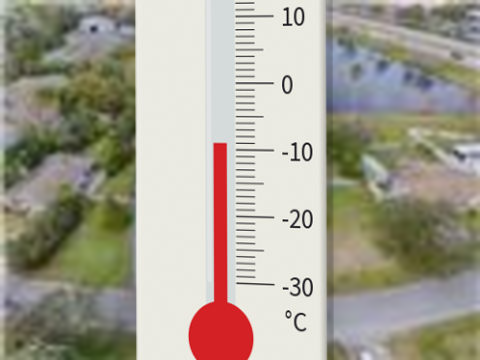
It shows value=-9 unit=°C
